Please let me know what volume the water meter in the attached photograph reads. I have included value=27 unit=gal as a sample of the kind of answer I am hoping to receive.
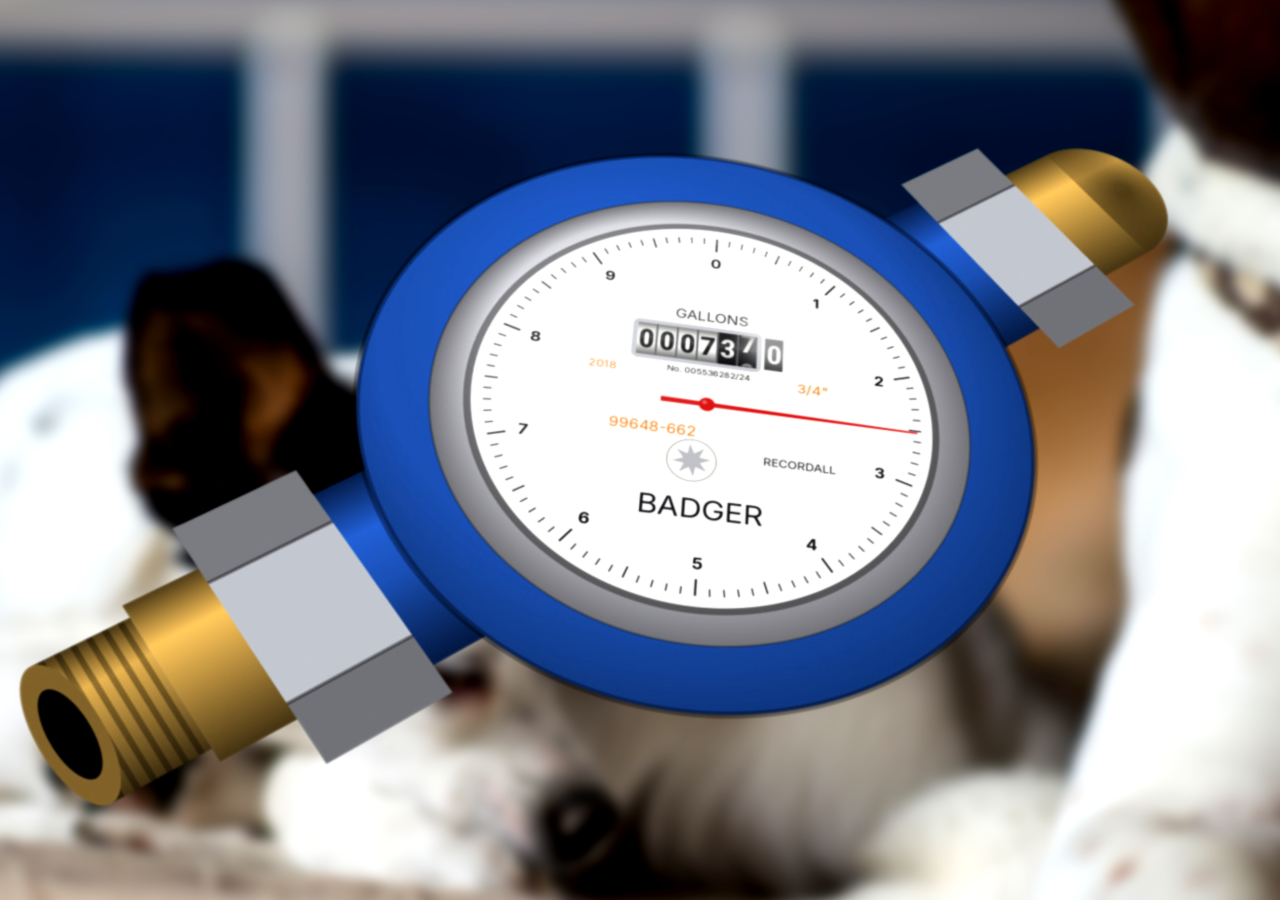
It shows value=7372.5 unit=gal
